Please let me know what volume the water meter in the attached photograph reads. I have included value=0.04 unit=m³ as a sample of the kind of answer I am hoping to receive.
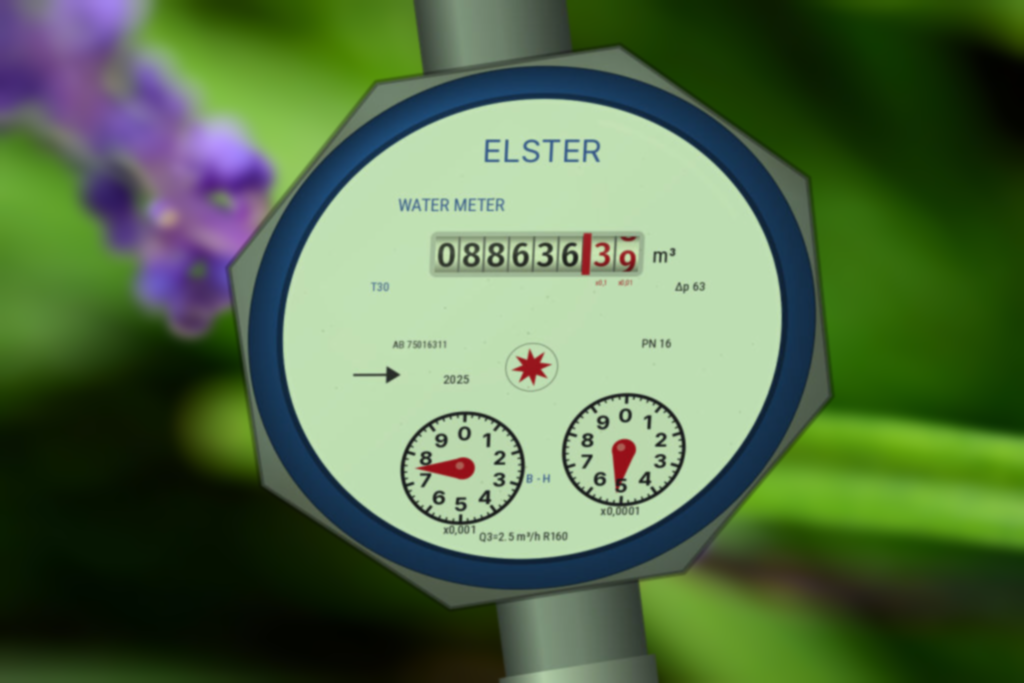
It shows value=88636.3875 unit=m³
